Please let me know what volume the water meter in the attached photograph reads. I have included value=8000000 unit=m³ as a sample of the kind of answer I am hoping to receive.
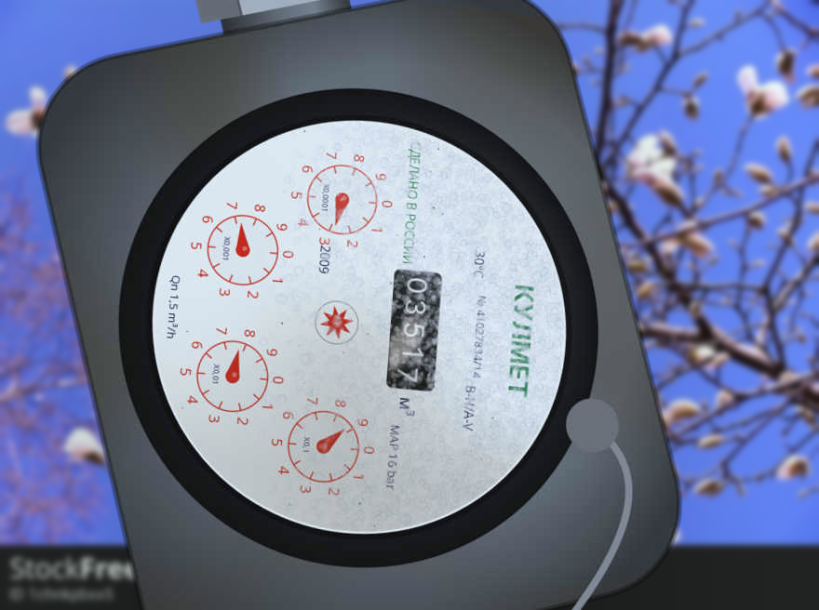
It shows value=3516.8772 unit=m³
